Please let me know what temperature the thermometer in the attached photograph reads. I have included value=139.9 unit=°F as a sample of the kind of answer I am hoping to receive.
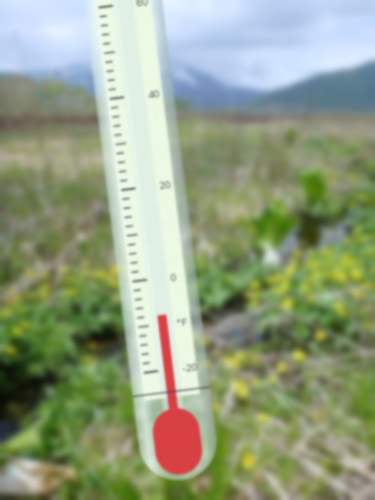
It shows value=-8 unit=°F
